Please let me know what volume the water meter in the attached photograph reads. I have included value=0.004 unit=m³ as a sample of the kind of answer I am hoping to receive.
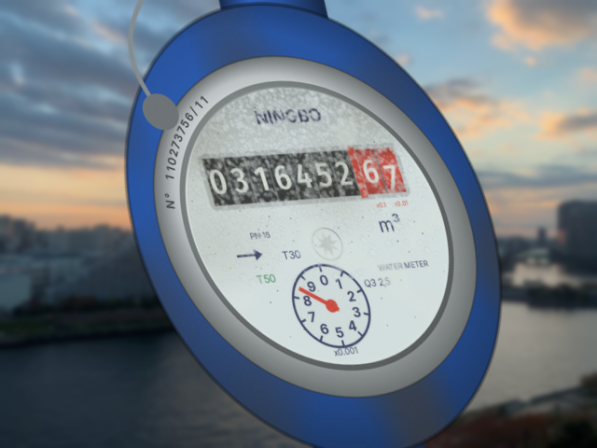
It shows value=316452.668 unit=m³
